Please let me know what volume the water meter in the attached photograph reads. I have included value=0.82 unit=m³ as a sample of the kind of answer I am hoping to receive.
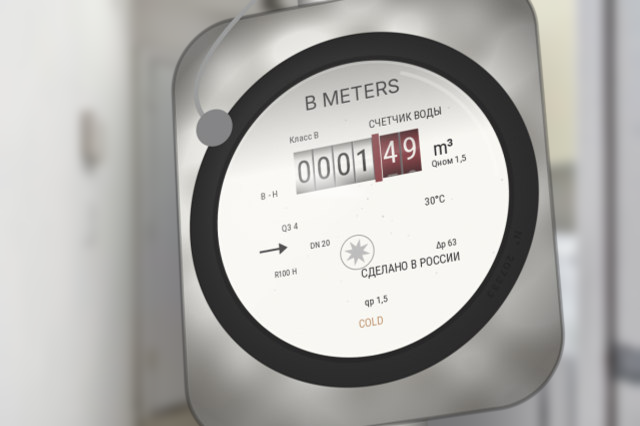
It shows value=1.49 unit=m³
